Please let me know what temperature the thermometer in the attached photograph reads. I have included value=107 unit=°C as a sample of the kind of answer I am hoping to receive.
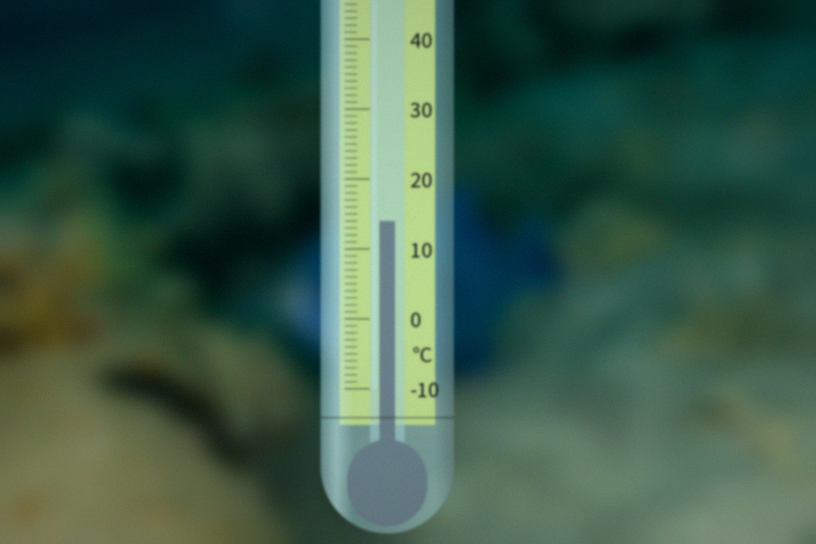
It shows value=14 unit=°C
